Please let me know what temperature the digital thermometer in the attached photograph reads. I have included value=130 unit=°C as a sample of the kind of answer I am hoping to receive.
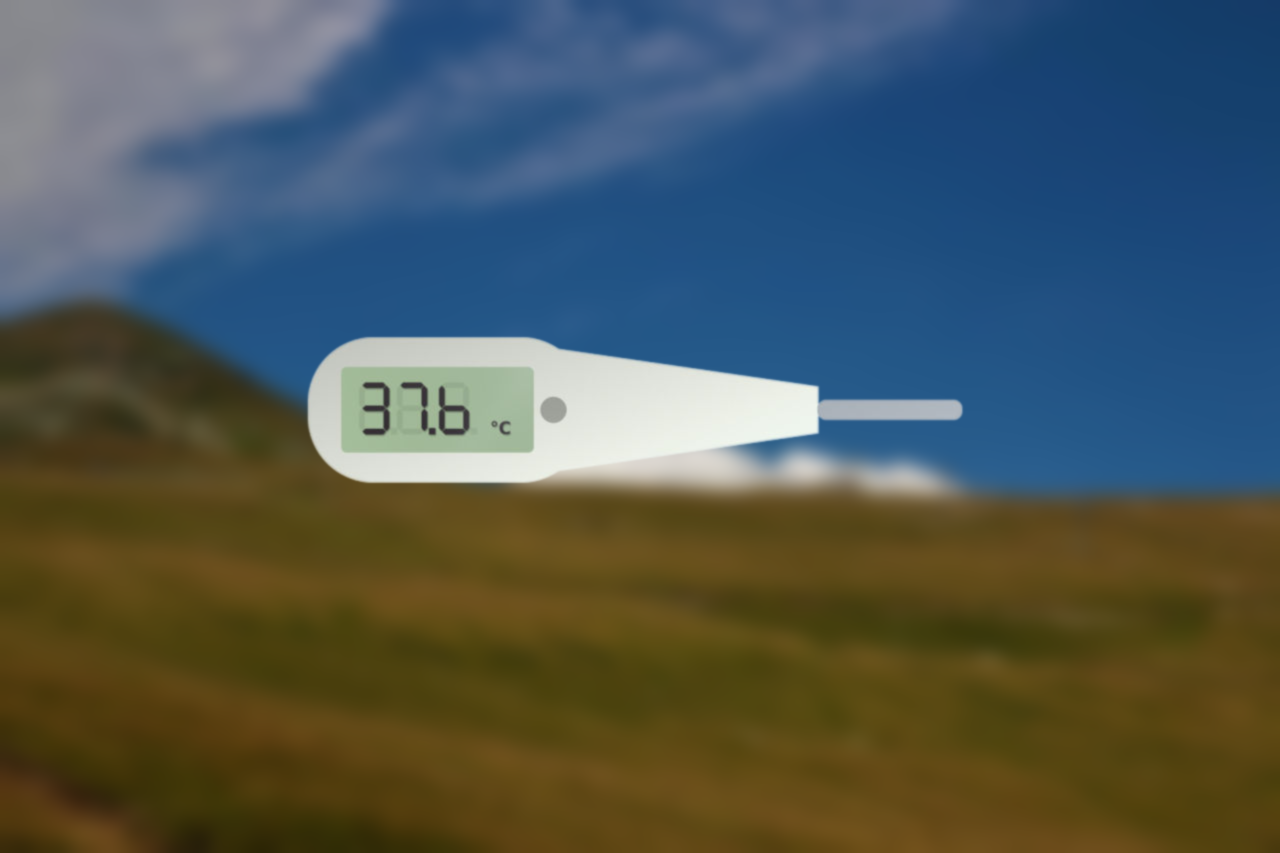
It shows value=37.6 unit=°C
